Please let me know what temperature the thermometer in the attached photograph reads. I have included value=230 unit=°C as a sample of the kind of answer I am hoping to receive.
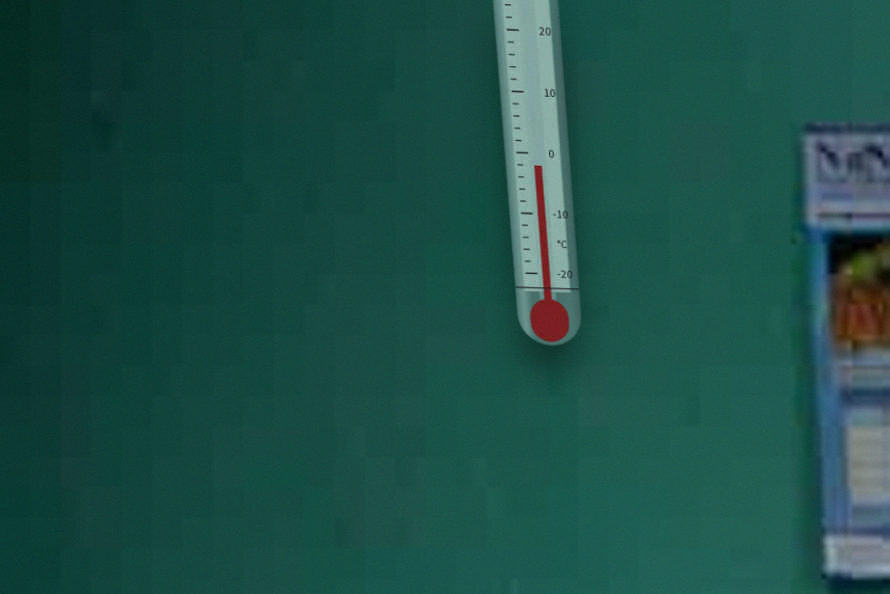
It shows value=-2 unit=°C
